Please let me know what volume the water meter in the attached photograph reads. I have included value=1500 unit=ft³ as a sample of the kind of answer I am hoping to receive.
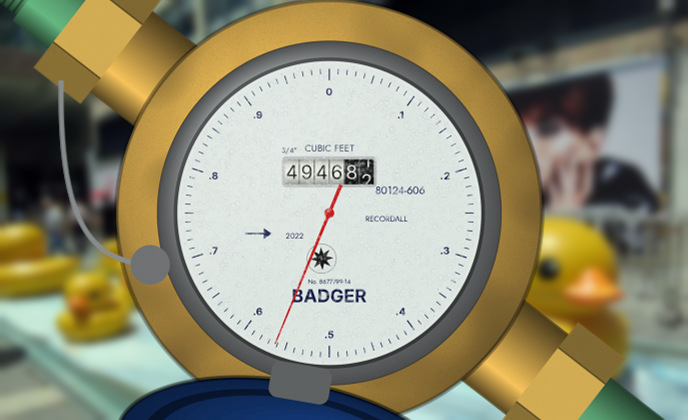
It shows value=494681.56 unit=ft³
